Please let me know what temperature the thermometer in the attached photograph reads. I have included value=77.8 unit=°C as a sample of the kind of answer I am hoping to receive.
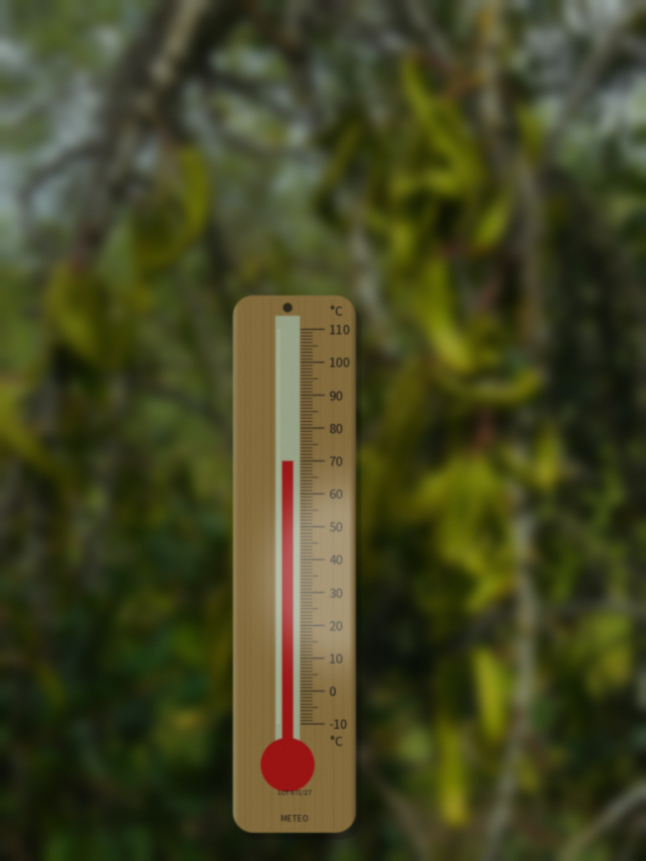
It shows value=70 unit=°C
